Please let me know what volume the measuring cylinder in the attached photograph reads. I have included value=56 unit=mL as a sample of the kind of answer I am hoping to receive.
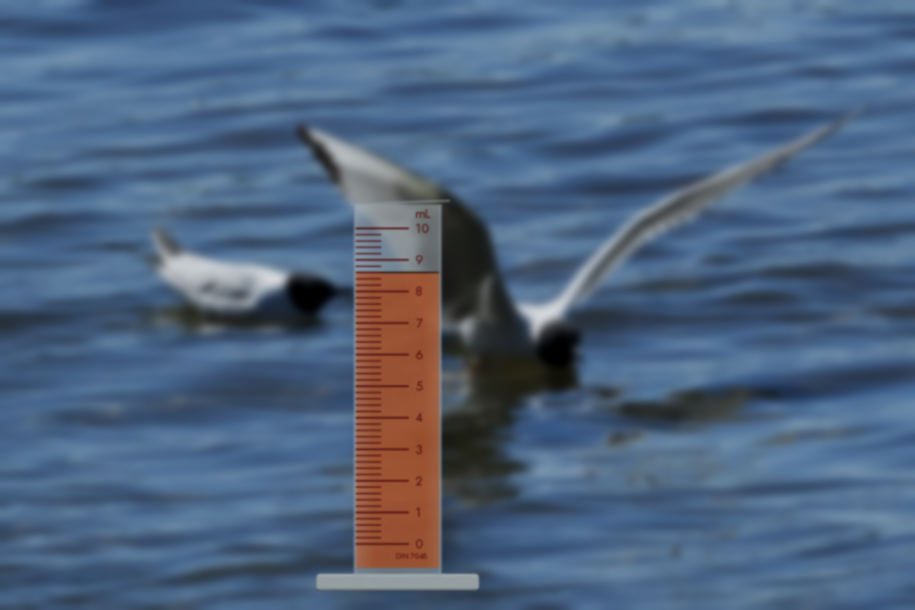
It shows value=8.6 unit=mL
